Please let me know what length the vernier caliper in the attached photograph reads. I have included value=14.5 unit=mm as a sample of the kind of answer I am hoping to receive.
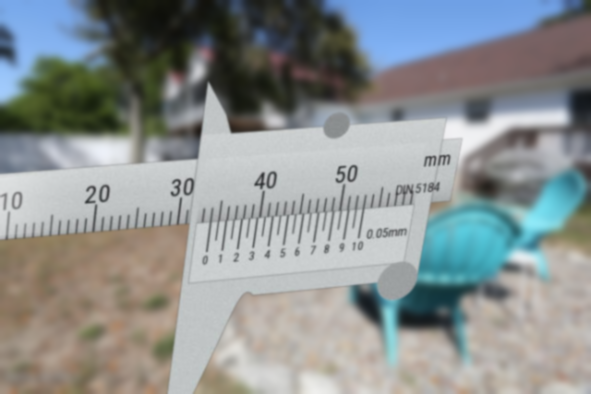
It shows value=34.0 unit=mm
